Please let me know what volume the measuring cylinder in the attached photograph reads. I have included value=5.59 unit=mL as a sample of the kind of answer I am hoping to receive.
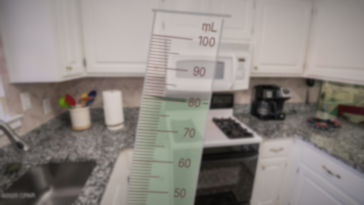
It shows value=80 unit=mL
